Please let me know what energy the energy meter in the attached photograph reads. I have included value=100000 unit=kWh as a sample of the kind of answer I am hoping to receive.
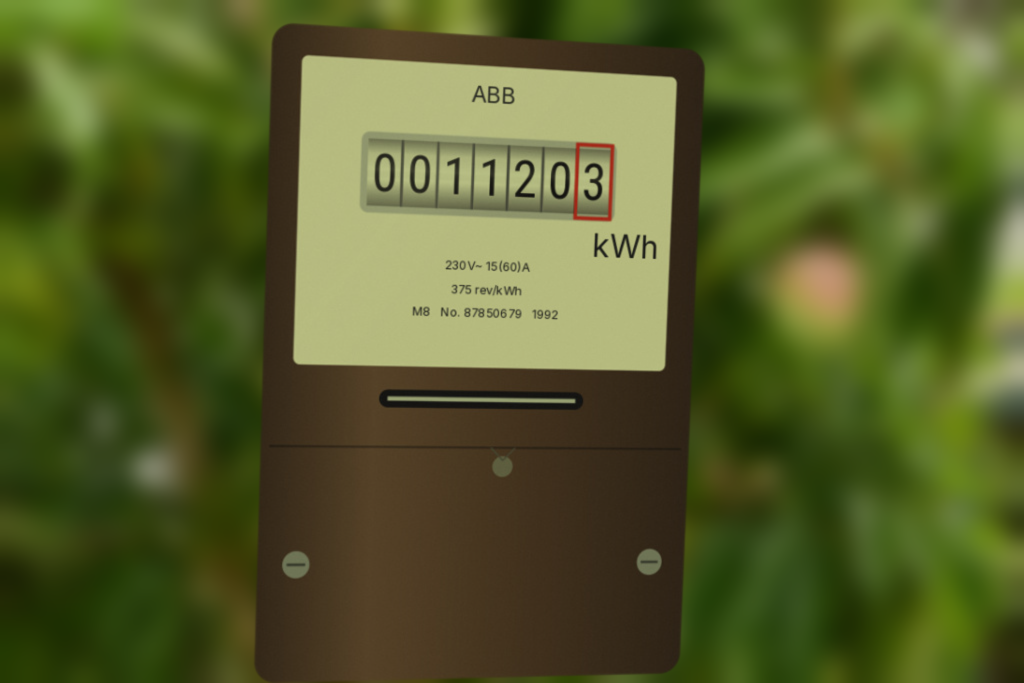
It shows value=1120.3 unit=kWh
